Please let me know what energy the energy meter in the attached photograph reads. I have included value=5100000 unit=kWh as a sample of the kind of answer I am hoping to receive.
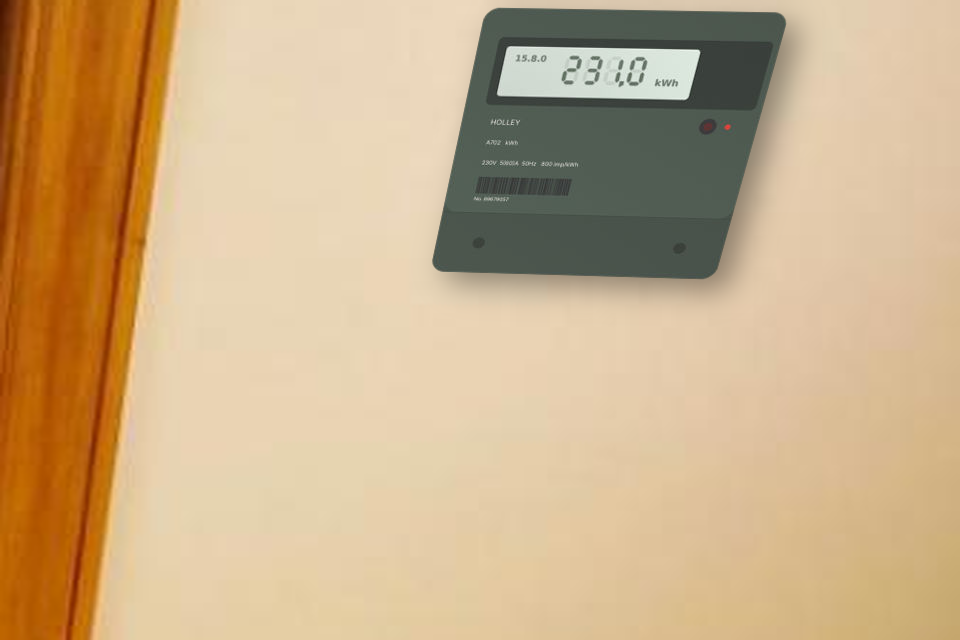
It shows value=231.0 unit=kWh
